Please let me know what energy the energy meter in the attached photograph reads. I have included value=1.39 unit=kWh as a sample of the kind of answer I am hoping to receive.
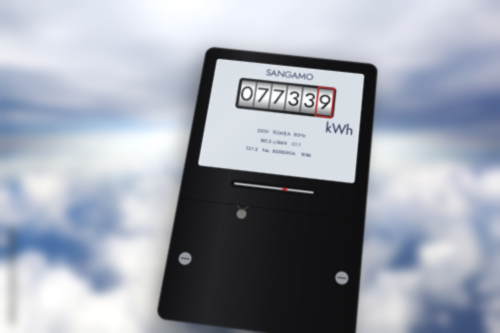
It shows value=7733.9 unit=kWh
